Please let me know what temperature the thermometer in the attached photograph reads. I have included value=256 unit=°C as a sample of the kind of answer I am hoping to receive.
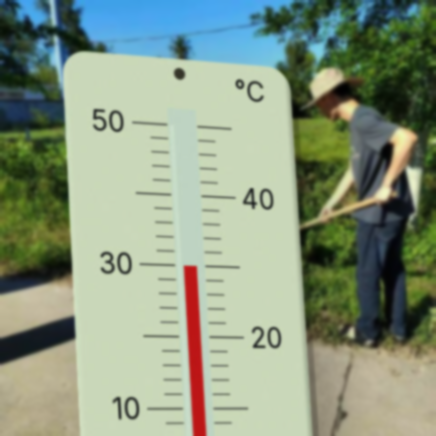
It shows value=30 unit=°C
